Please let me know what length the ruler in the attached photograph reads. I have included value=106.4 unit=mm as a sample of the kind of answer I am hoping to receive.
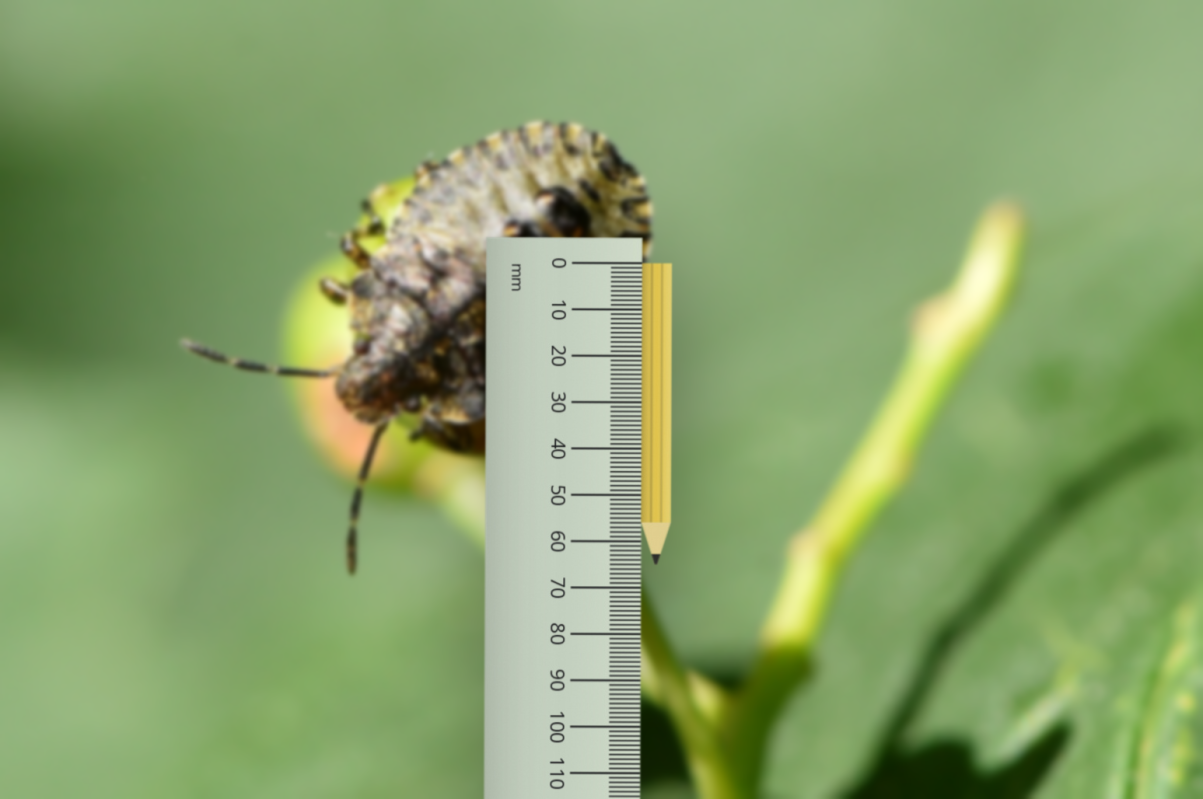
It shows value=65 unit=mm
